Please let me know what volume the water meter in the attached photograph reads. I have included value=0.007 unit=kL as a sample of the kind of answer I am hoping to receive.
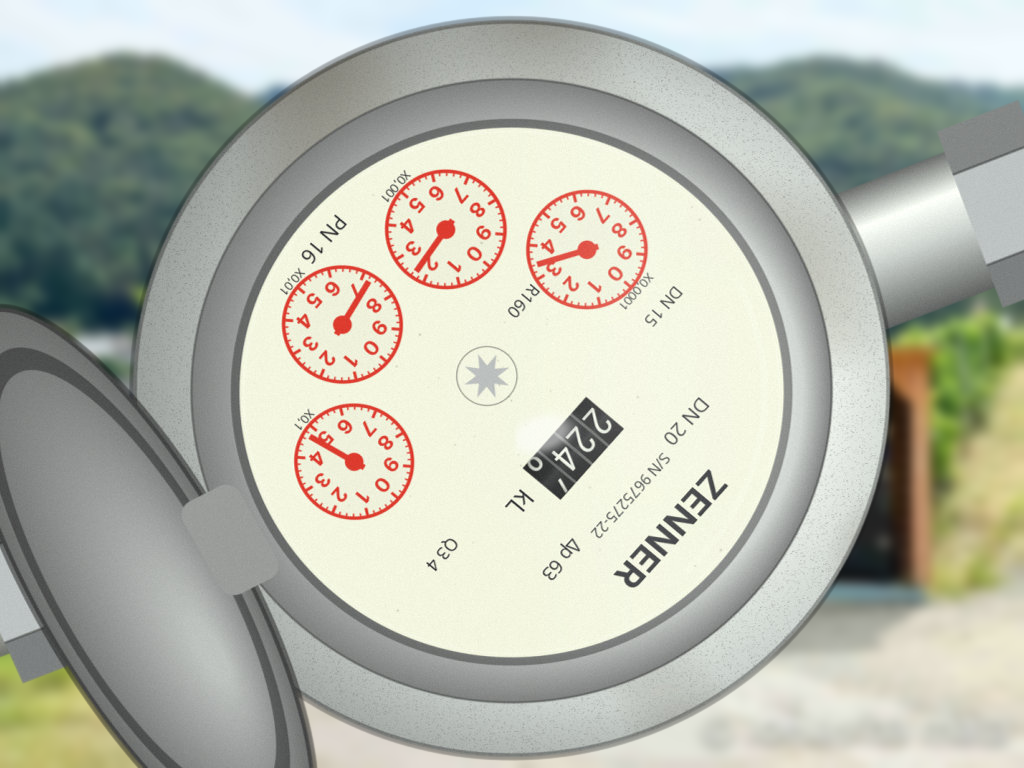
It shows value=2247.4723 unit=kL
